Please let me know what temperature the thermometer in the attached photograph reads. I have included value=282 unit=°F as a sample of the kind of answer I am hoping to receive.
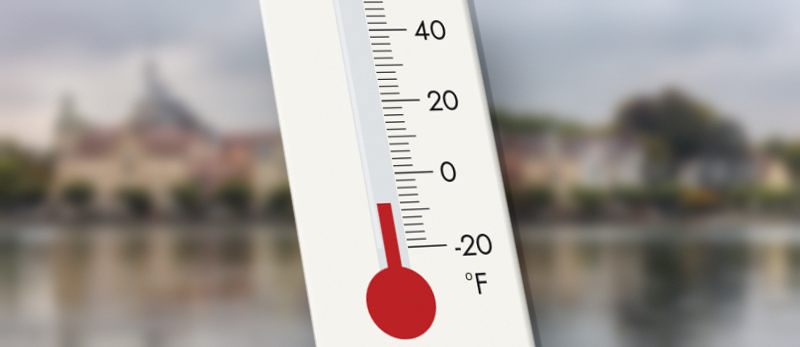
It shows value=-8 unit=°F
